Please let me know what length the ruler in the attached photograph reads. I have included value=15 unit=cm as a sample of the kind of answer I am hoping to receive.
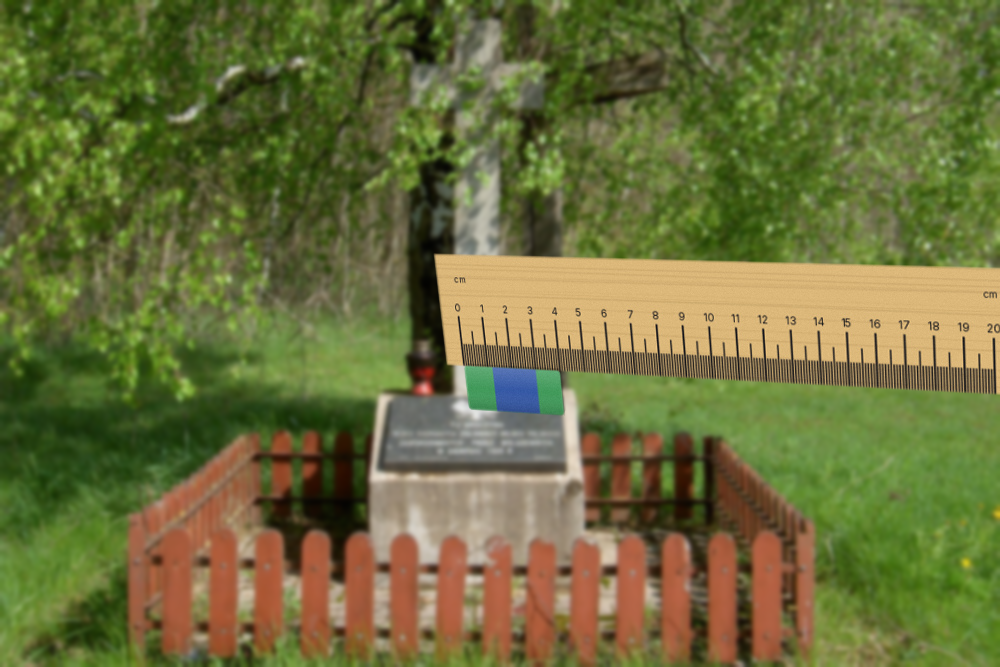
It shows value=4 unit=cm
